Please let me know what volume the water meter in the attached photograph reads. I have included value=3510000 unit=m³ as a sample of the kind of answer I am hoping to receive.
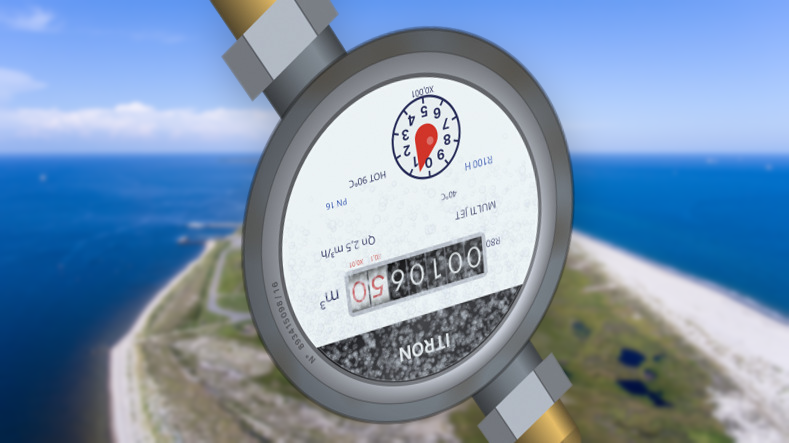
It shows value=106.500 unit=m³
